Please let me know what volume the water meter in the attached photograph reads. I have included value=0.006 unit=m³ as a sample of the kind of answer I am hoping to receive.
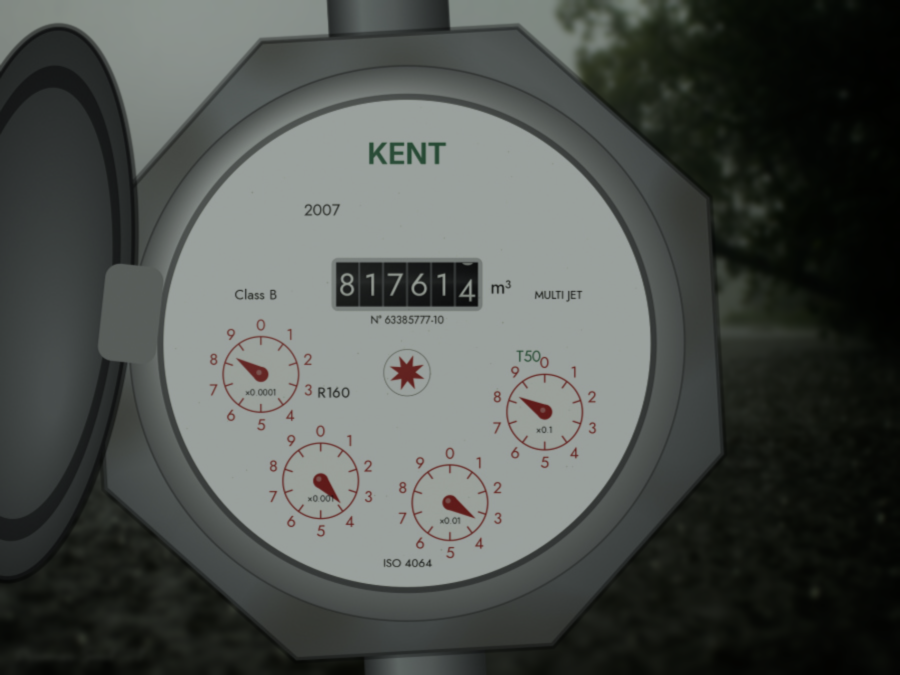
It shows value=817613.8338 unit=m³
